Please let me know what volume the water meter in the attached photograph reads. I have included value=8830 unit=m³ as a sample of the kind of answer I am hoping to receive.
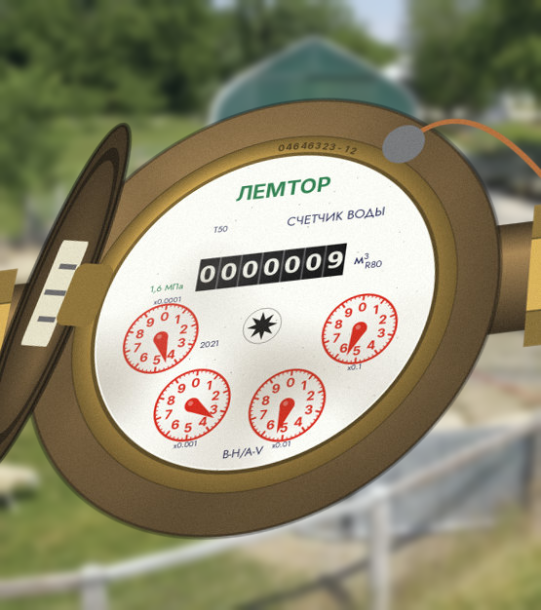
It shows value=9.5534 unit=m³
